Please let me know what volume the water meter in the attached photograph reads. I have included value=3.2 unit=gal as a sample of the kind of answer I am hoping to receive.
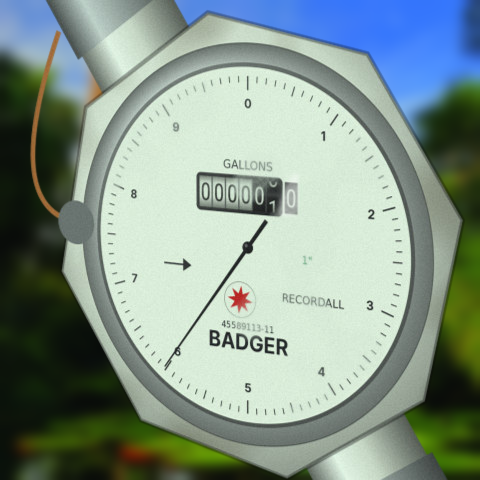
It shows value=6.0 unit=gal
